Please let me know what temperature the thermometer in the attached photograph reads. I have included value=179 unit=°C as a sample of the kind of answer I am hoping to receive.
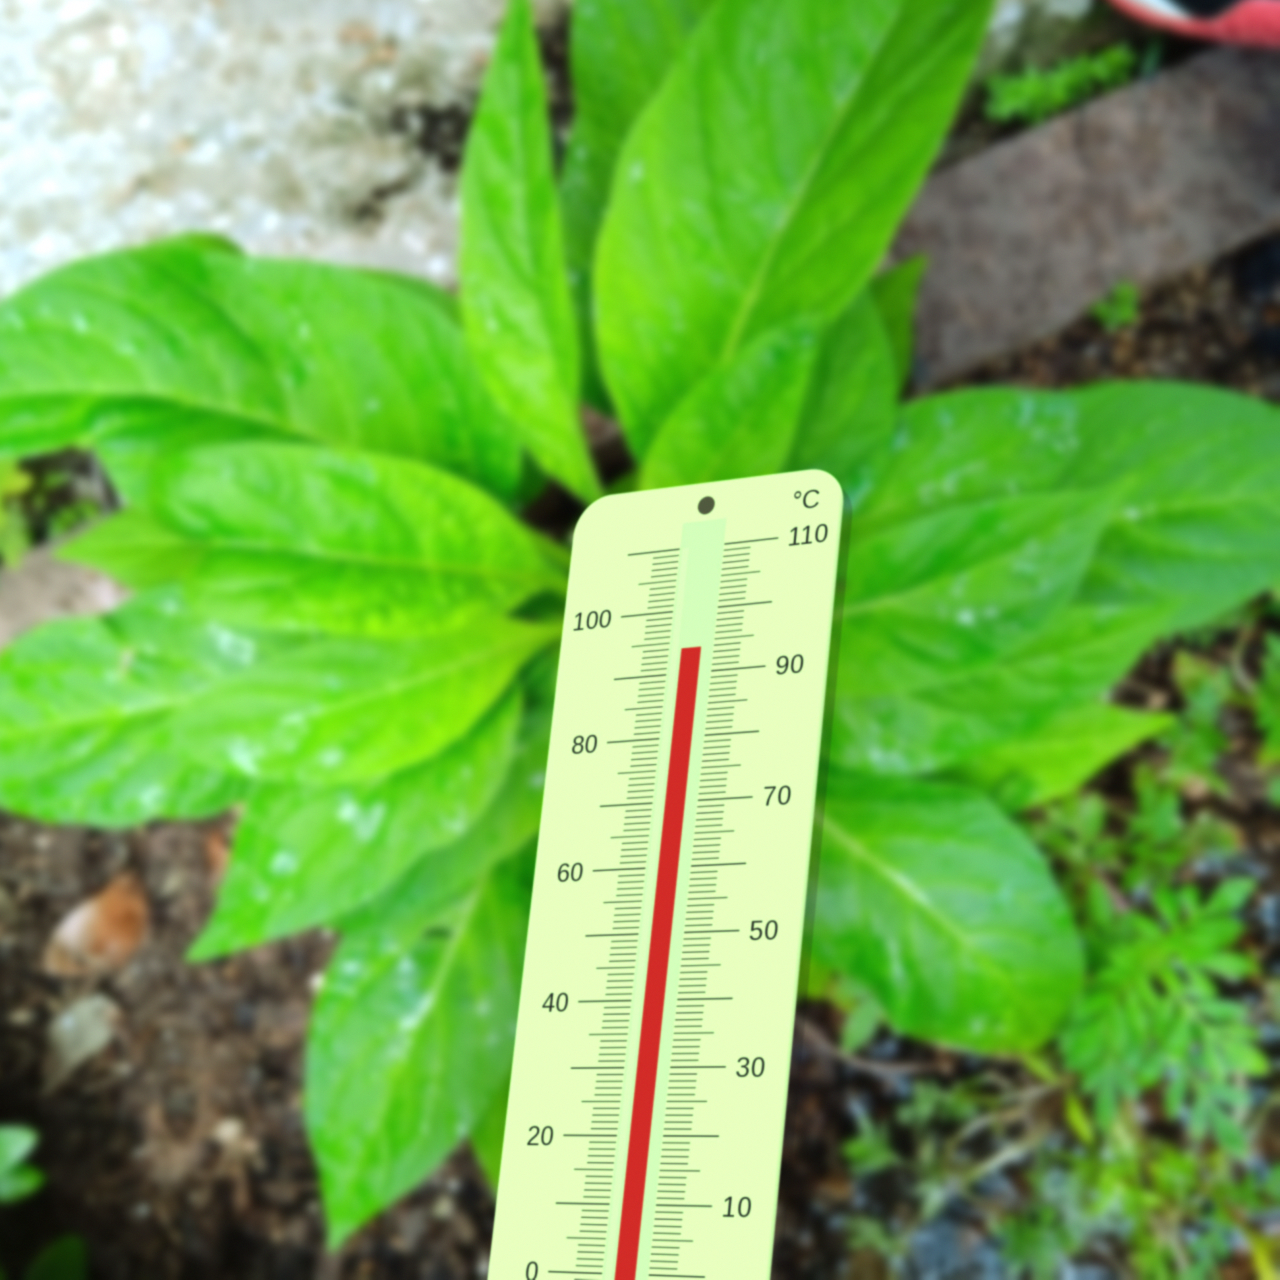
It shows value=94 unit=°C
